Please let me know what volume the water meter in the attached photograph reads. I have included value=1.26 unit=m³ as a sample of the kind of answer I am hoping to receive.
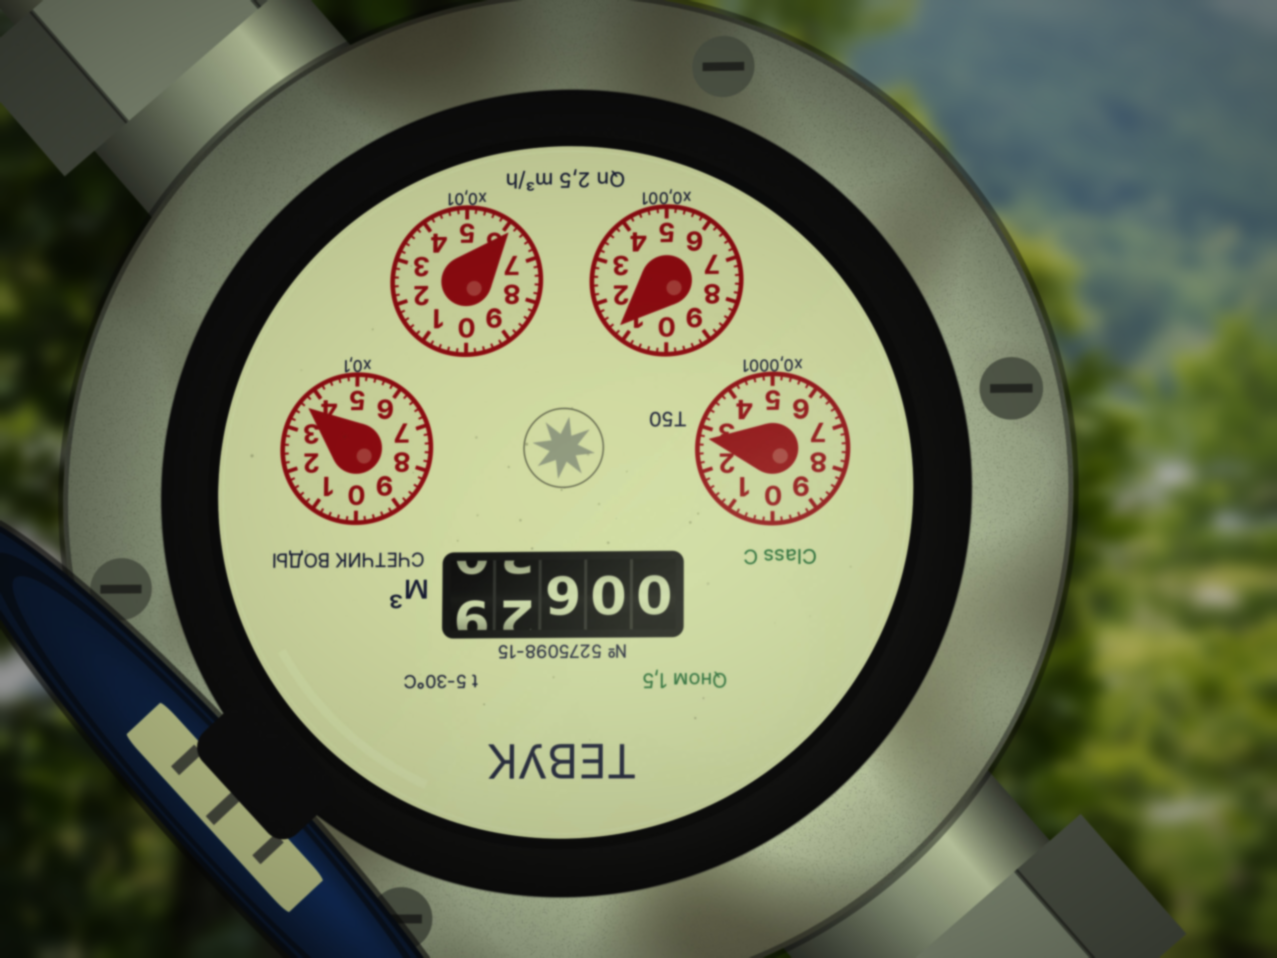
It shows value=629.3612 unit=m³
